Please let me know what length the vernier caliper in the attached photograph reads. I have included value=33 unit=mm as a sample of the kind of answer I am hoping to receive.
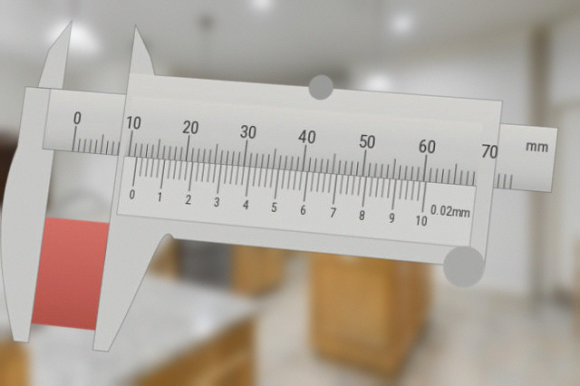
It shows value=11.4 unit=mm
